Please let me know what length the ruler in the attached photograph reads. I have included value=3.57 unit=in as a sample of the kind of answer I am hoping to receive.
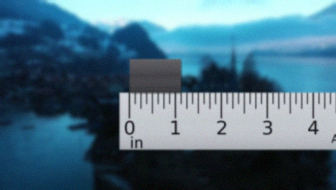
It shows value=1.125 unit=in
